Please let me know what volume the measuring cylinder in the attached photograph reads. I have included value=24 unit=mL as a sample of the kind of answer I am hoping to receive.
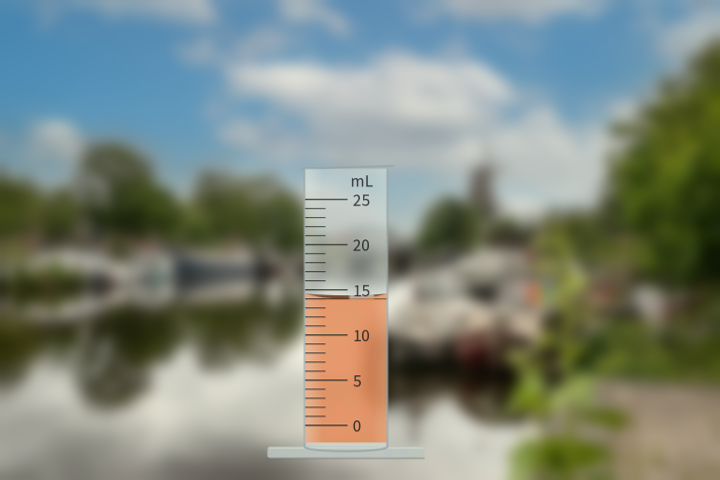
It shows value=14 unit=mL
